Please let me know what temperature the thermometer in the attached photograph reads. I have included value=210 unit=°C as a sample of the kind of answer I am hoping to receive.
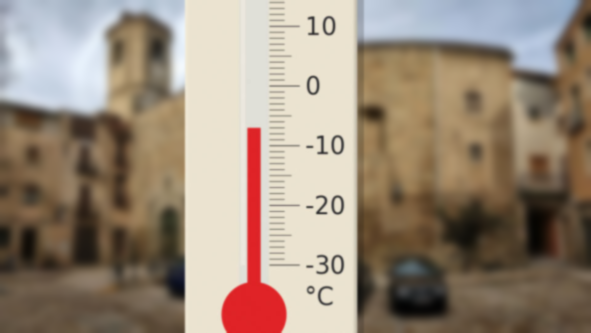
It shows value=-7 unit=°C
